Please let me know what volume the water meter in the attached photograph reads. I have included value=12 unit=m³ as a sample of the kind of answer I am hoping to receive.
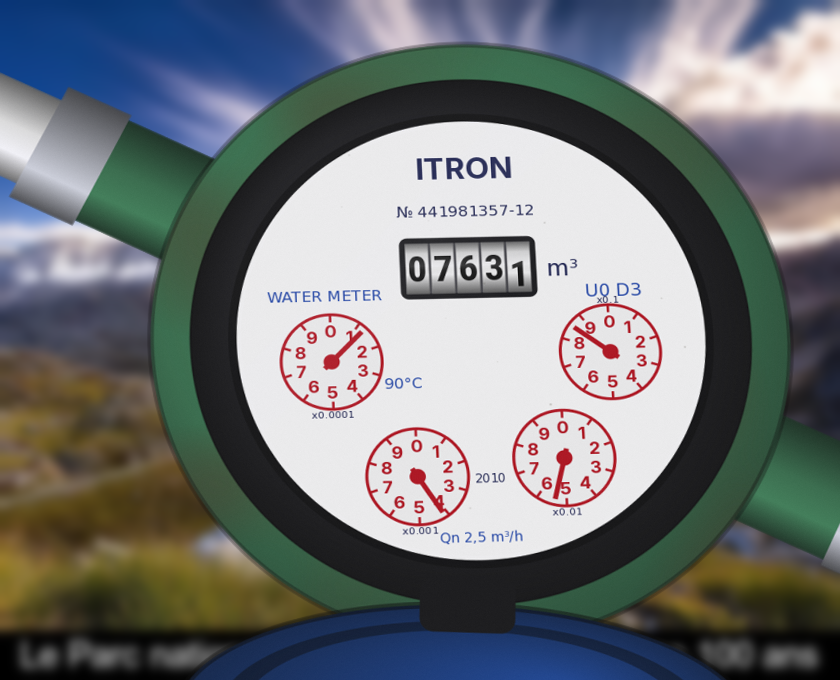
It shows value=7630.8541 unit=m³
